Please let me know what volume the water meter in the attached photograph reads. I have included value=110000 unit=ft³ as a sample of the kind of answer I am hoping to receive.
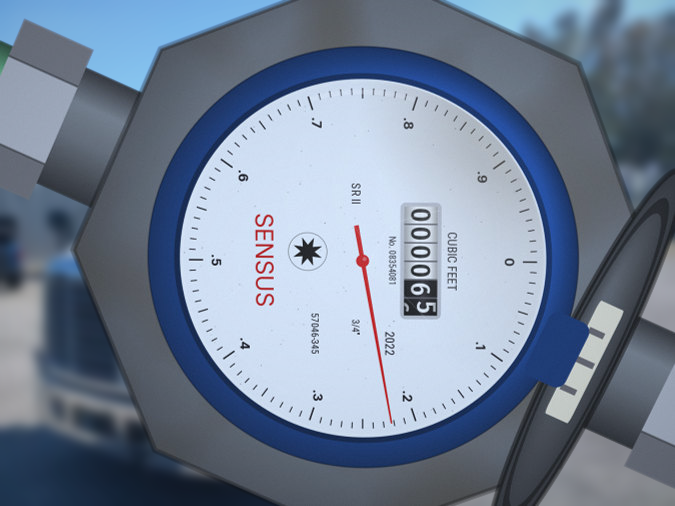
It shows value=65.22 unit=ft³
